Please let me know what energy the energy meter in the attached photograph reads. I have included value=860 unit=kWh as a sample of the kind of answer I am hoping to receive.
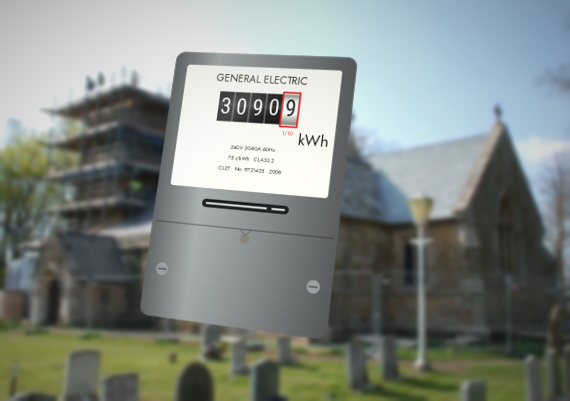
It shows value=3090.9 unit=kWh
